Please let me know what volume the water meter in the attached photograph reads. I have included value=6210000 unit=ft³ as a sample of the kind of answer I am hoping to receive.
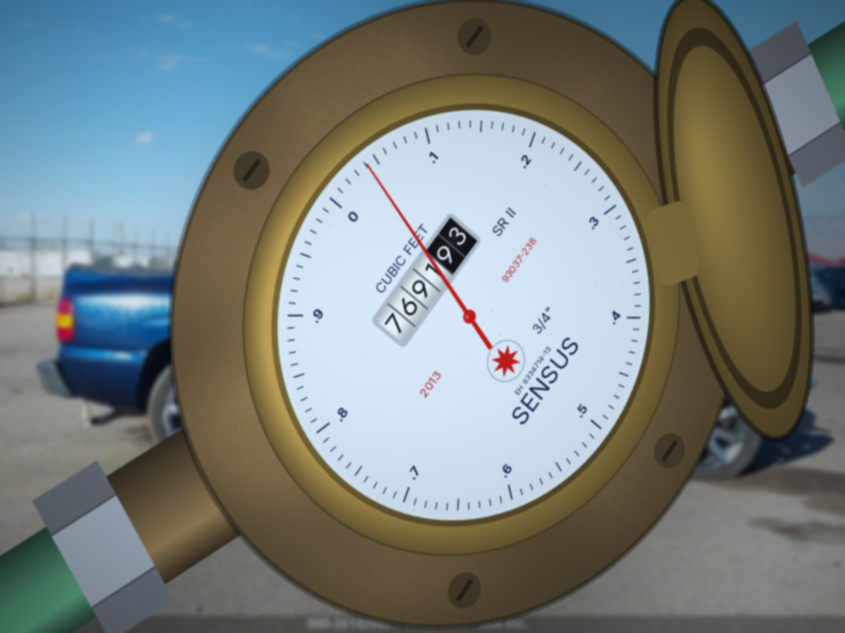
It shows value=769193.04 unit=ft³
